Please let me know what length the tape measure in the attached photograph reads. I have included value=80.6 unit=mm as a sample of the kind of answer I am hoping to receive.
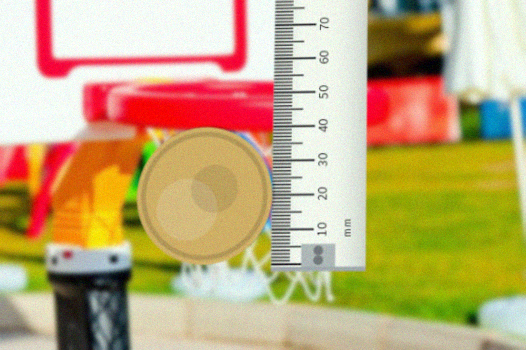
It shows value=40 unit=mm
